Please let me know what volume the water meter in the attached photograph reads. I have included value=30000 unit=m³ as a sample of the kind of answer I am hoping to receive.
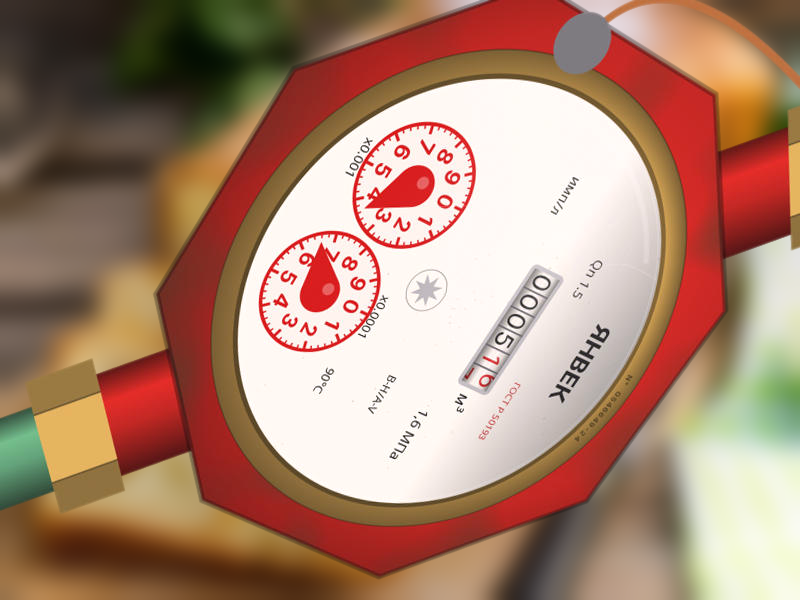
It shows value=5.1636 unit=m³
